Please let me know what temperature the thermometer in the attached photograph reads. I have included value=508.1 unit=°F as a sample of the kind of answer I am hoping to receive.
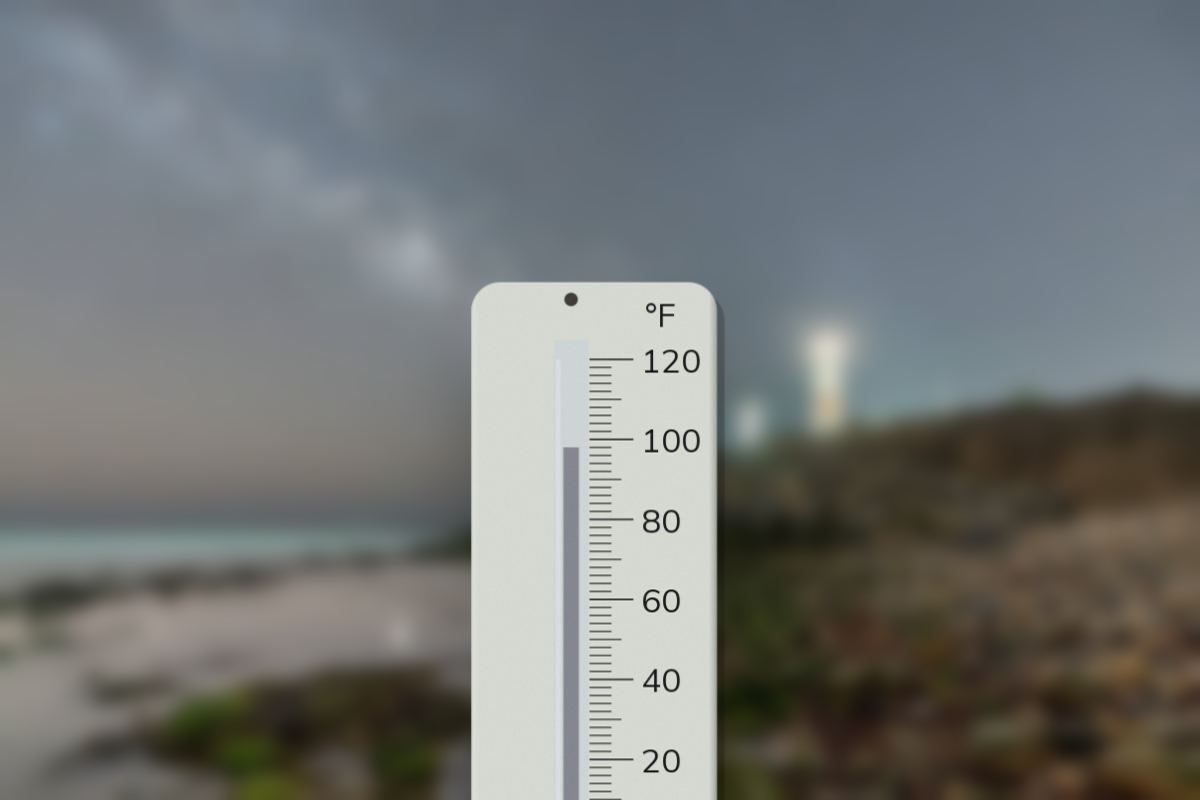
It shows value=98 unit=°F
